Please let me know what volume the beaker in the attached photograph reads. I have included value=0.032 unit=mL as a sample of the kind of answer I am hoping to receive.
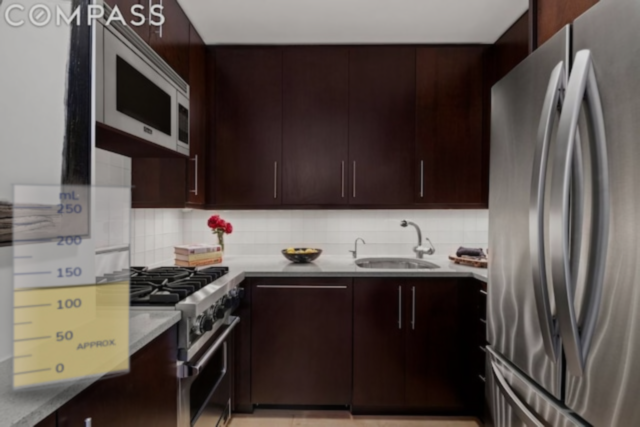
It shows value=125 unit=mL
